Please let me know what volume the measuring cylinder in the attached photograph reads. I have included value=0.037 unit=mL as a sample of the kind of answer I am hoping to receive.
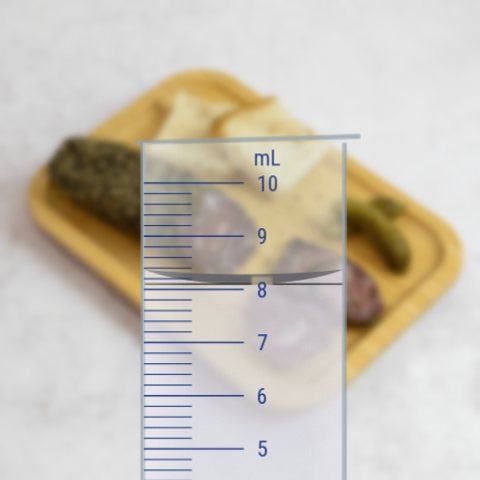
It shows value=8.1 unit=mL
